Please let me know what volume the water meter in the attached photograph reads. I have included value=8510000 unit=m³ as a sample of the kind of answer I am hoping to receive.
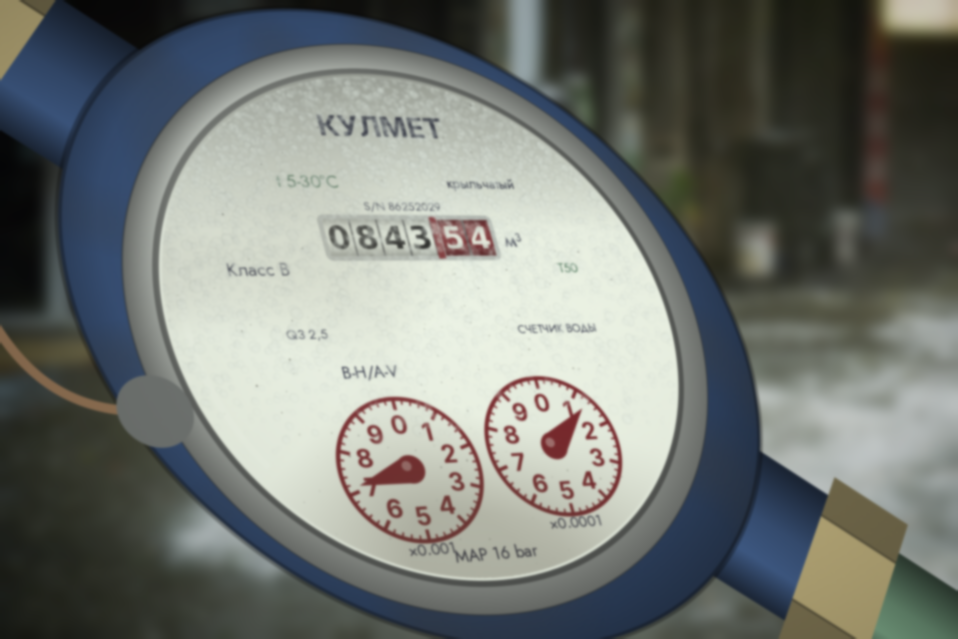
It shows value=843.5471 unit=m³
